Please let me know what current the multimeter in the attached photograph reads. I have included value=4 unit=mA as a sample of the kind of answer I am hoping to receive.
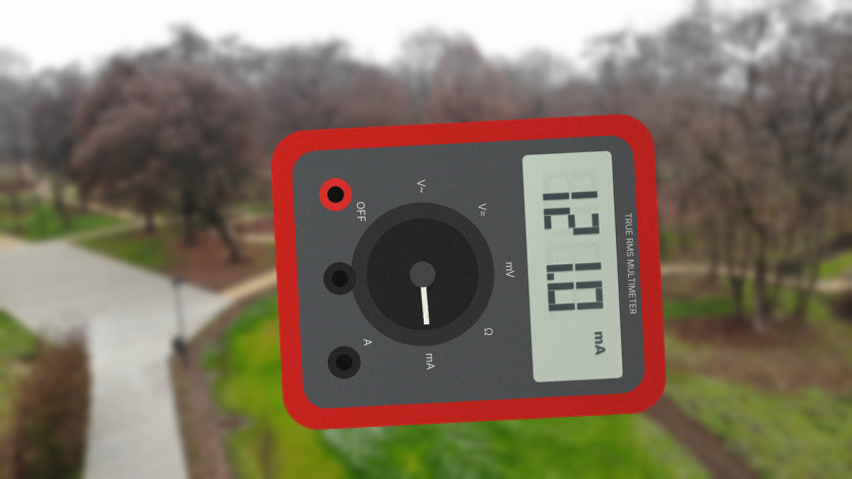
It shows value=121.0 unit=mA
